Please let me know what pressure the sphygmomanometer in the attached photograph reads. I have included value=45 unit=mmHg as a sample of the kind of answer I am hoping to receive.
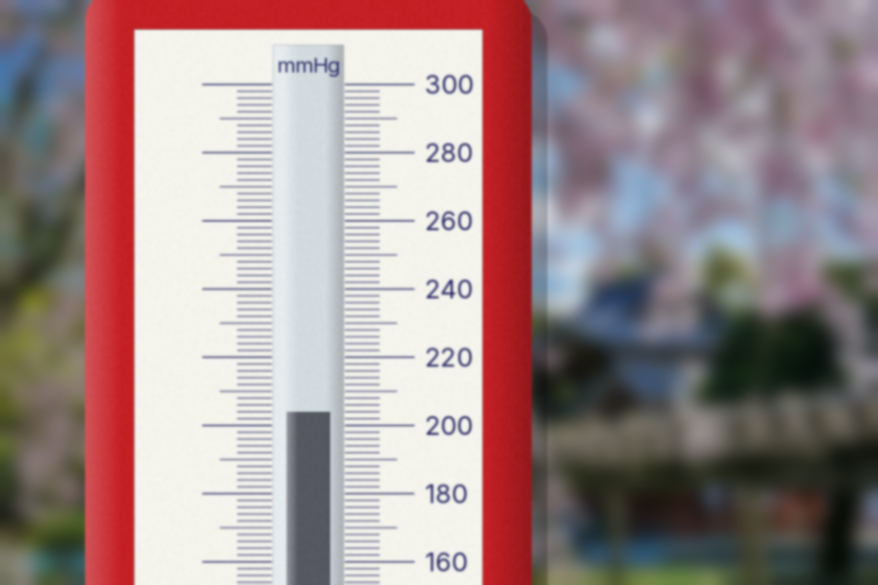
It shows value=204 unit=mmHg
